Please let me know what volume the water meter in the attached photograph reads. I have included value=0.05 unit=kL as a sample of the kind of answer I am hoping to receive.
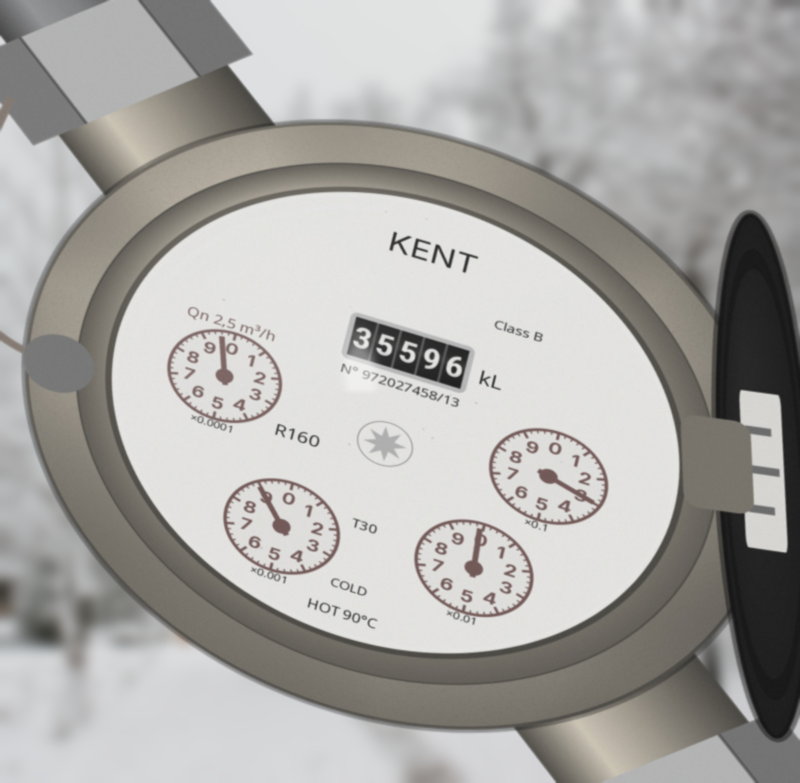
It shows value=35596.2989 unit=kL
